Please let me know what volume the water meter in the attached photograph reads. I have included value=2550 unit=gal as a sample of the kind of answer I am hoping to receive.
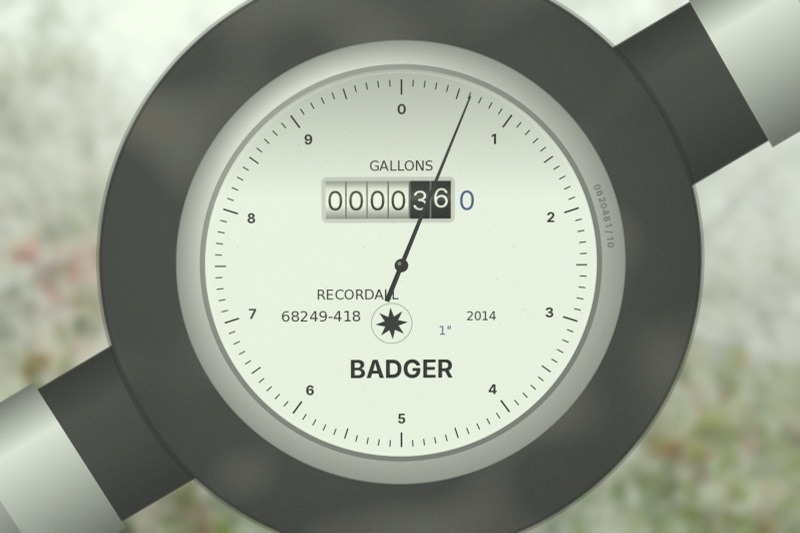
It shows value=360.6 unit=gal
